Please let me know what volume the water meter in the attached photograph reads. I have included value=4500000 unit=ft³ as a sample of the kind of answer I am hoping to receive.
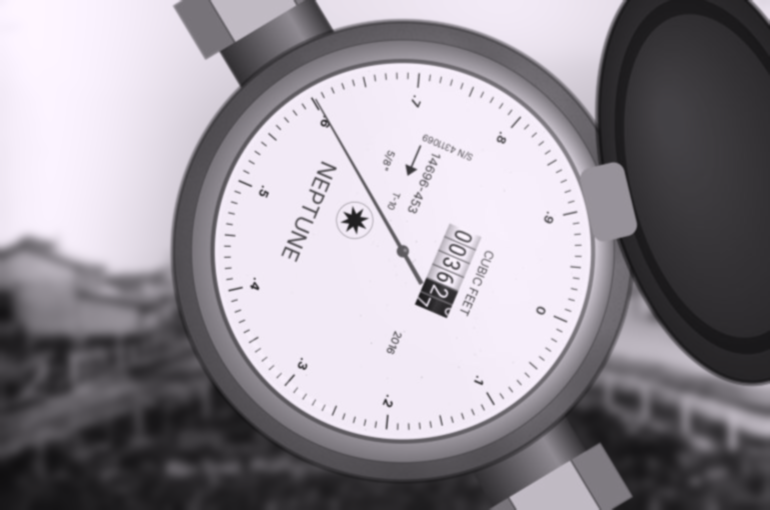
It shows value=3626.60 unit=ft³
